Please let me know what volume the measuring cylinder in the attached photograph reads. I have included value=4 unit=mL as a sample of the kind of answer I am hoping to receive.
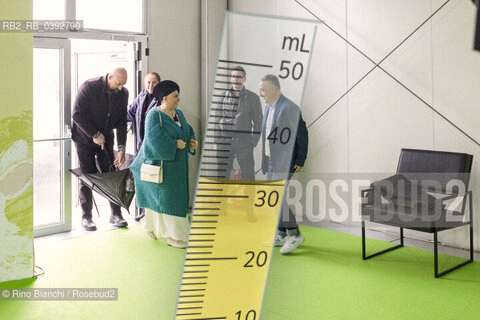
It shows value=32 unit=mL
